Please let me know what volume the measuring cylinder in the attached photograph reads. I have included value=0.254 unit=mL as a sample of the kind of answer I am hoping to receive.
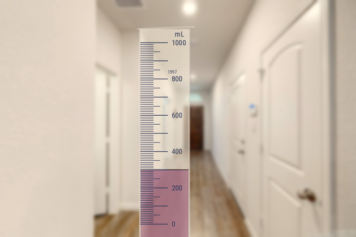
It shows value=300 unit=mL
